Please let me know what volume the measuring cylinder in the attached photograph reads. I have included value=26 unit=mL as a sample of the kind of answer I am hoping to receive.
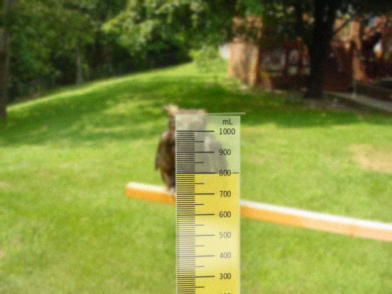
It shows value=800 unit=mL
